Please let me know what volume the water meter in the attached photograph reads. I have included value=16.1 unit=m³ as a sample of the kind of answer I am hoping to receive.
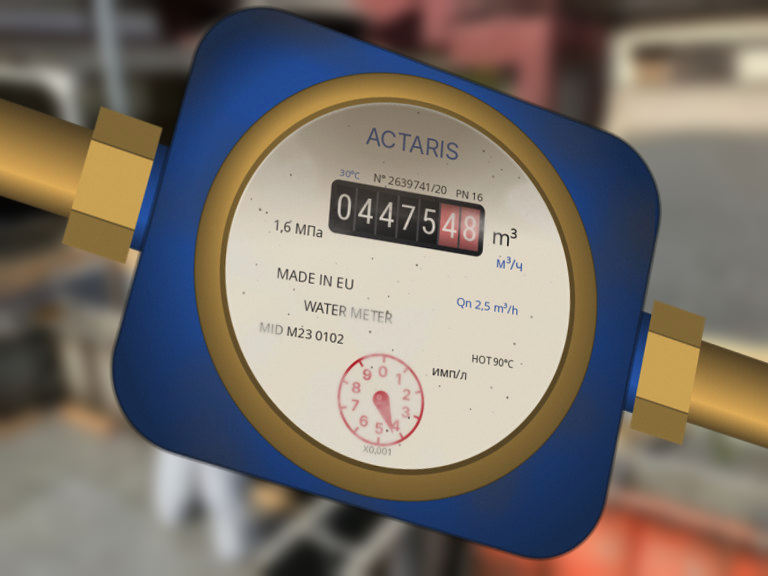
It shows value=4475.484 unit=m³
